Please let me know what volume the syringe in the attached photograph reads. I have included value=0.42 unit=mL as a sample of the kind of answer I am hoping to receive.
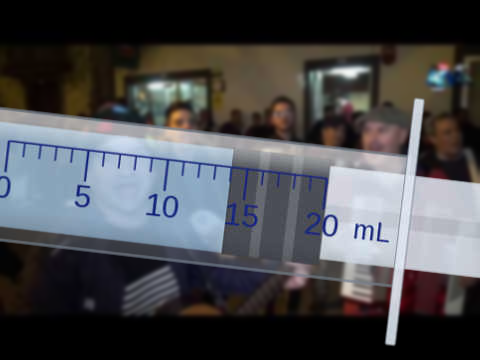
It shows value=14 unit=mL
